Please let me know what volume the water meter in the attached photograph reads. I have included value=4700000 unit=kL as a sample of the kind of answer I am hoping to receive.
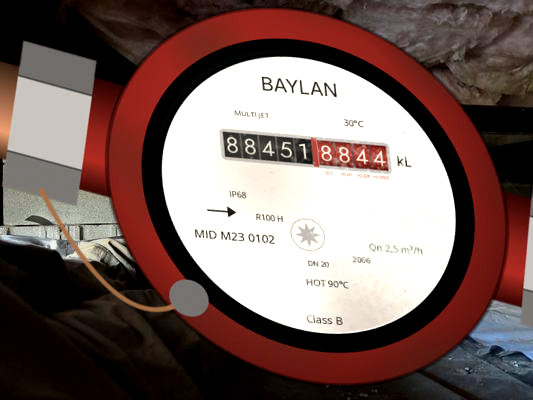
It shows value=88451.8844 unit=kL
